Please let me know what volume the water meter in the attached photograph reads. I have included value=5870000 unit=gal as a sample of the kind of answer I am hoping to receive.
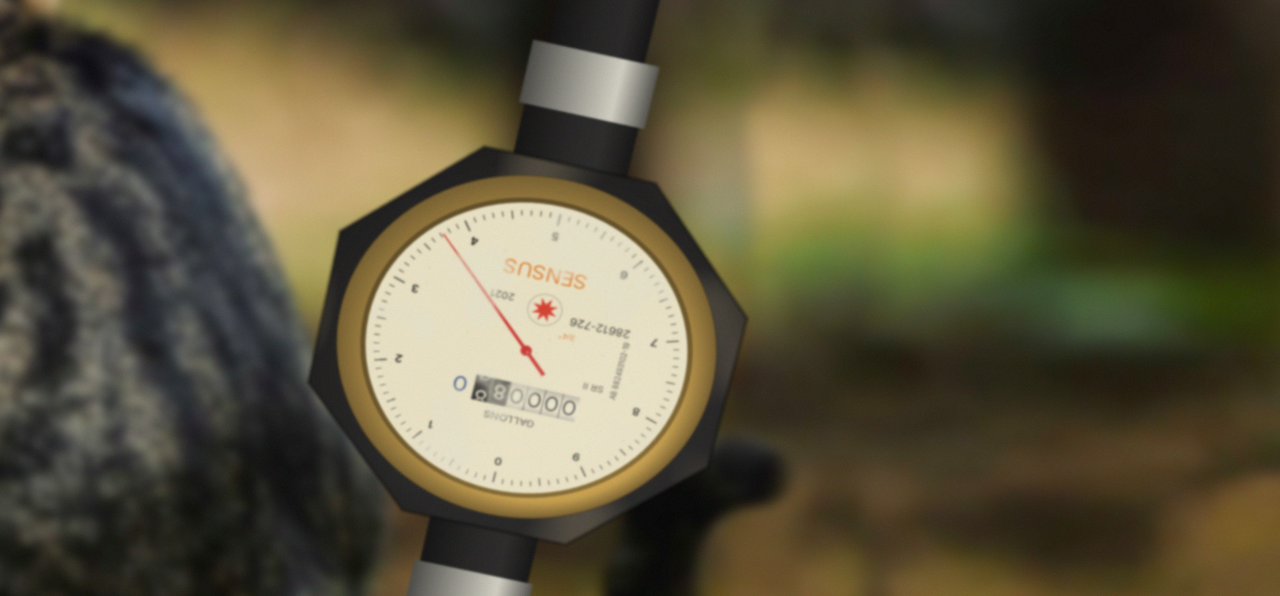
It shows value=883.7 unit=gal
